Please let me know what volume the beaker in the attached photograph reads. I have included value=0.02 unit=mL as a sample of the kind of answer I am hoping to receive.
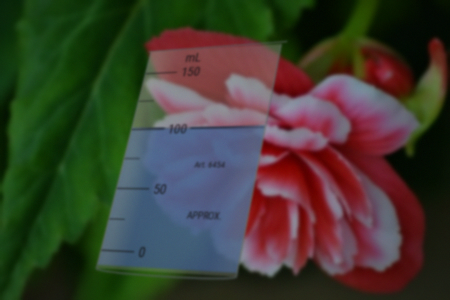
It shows value=100 unit=mL
